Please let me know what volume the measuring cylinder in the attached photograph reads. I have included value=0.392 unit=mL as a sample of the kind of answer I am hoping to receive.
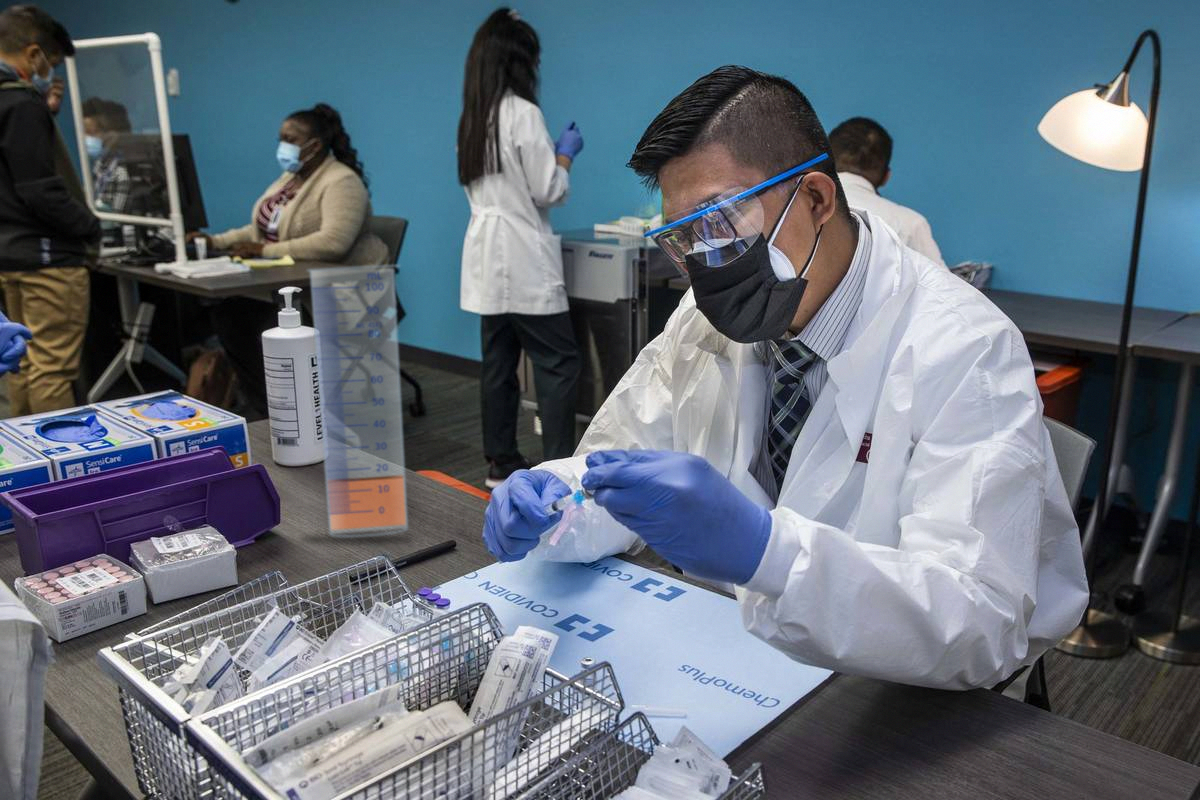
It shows value=15 unit=mL
